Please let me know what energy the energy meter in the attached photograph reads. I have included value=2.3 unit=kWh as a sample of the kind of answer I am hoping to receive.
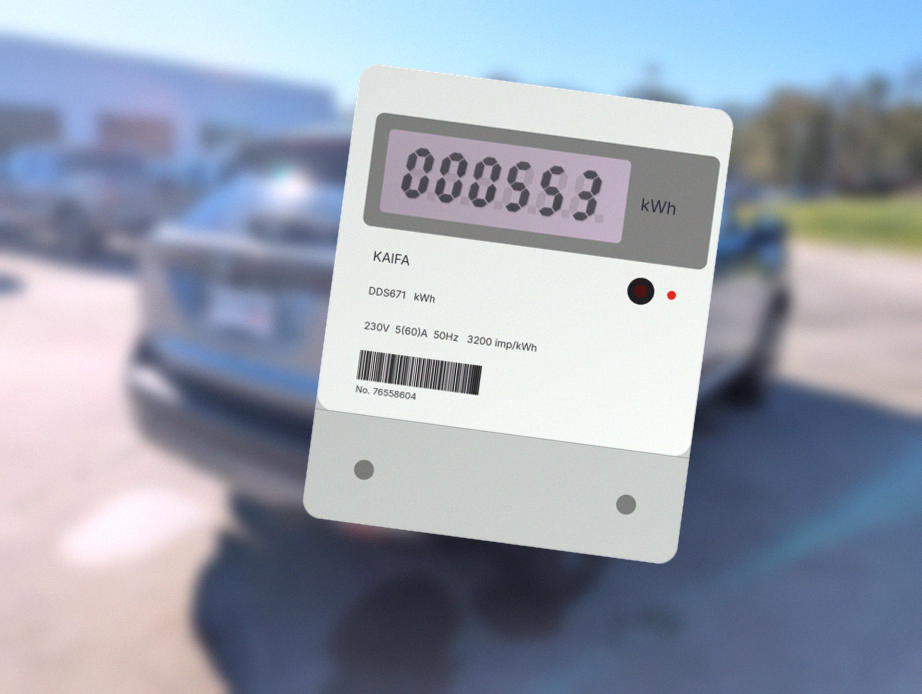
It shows value=553 unit=kWh
